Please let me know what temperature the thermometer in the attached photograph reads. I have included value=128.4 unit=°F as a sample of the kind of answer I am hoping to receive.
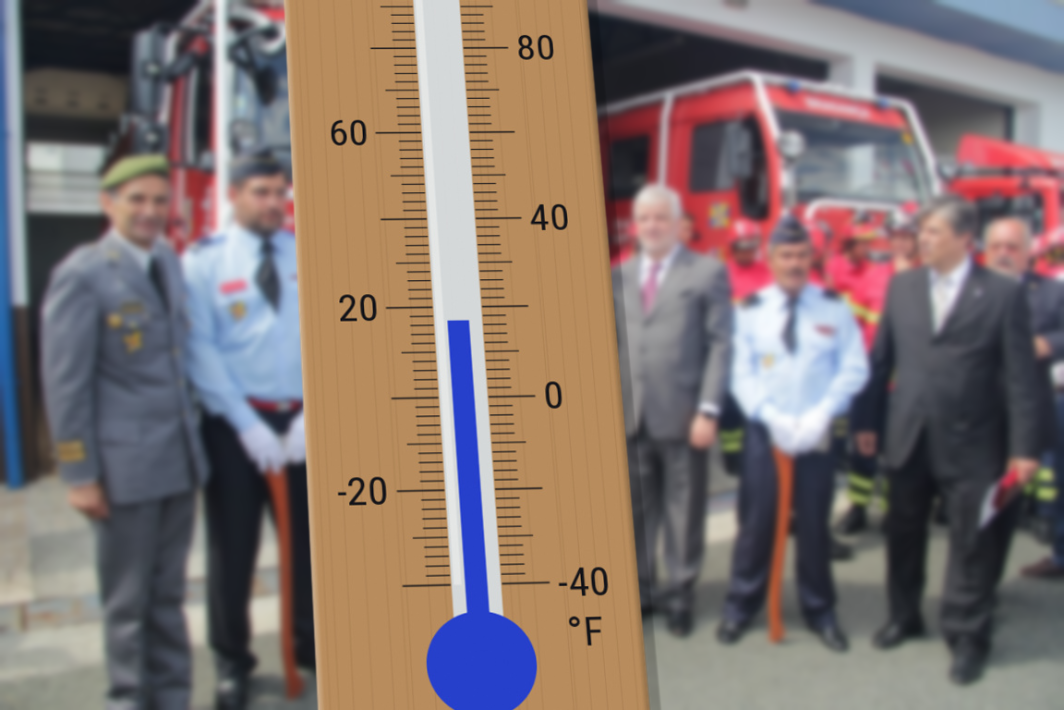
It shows value=17 unit=°F
